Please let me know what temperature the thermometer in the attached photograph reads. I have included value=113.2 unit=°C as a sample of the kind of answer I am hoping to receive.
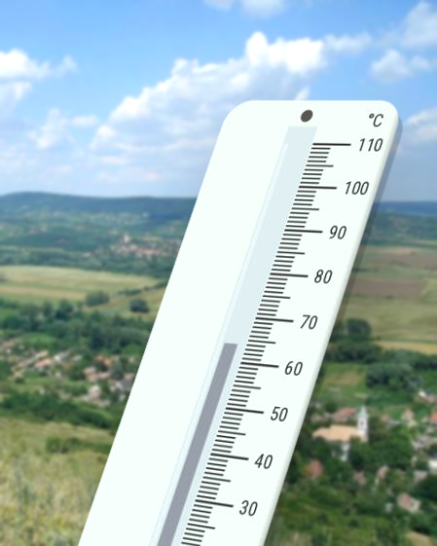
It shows value=64 unit=°C
